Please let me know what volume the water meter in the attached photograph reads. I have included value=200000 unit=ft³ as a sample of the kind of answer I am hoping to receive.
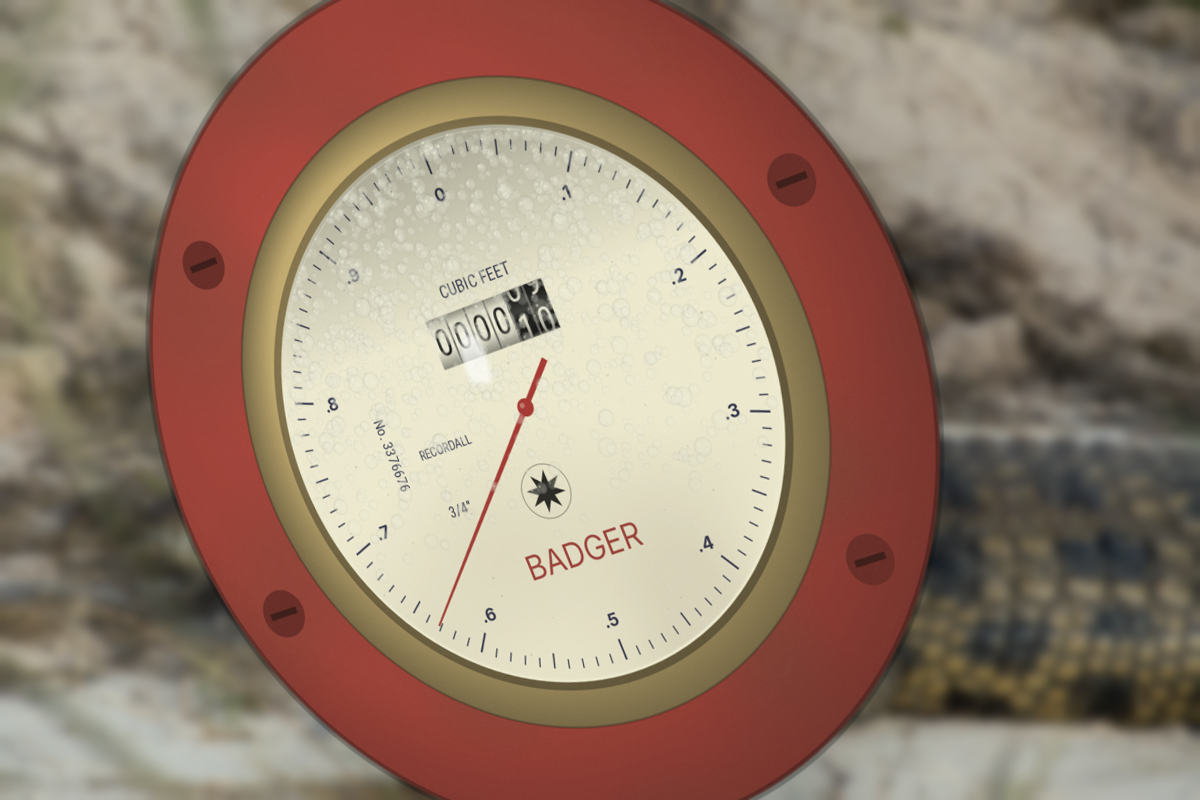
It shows value=9.63 unit=ft³
